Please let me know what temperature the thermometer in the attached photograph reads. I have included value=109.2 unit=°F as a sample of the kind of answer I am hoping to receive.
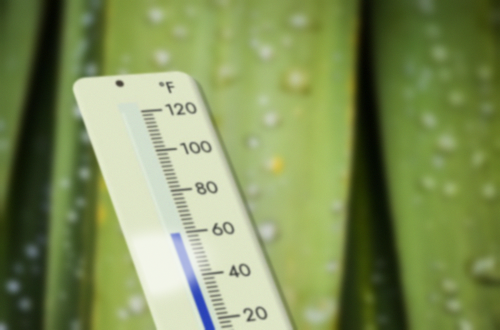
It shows value=60 unit=°F
